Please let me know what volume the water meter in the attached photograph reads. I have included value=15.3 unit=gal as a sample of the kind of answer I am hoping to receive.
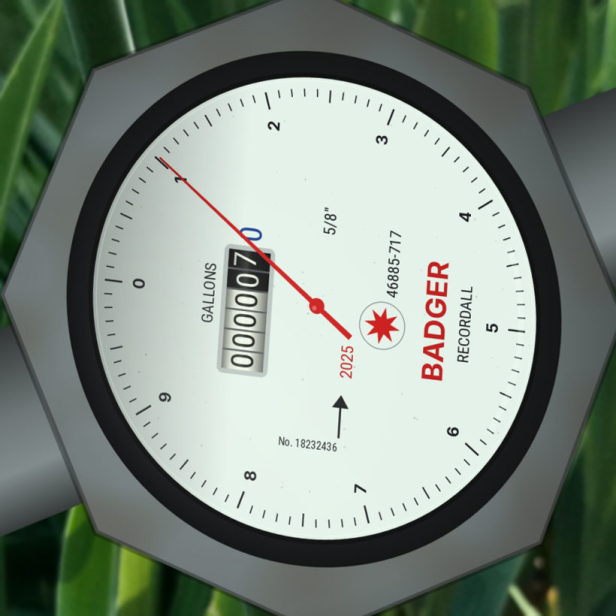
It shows value=71.0 unit=gal
